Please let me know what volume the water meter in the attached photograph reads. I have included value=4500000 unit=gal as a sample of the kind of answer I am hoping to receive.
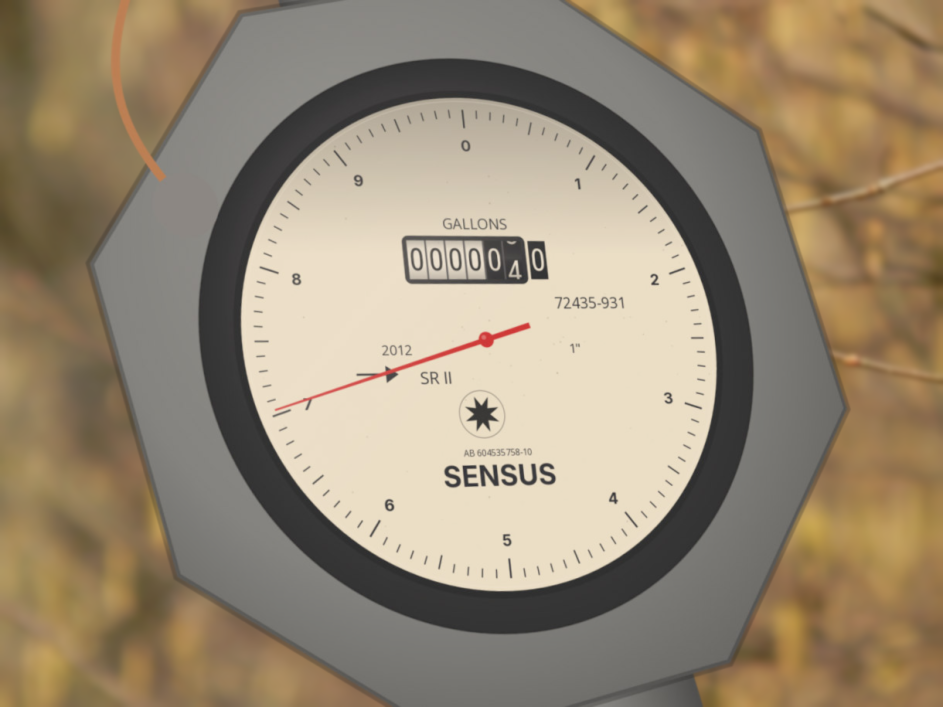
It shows value=37.0 unit=gal
